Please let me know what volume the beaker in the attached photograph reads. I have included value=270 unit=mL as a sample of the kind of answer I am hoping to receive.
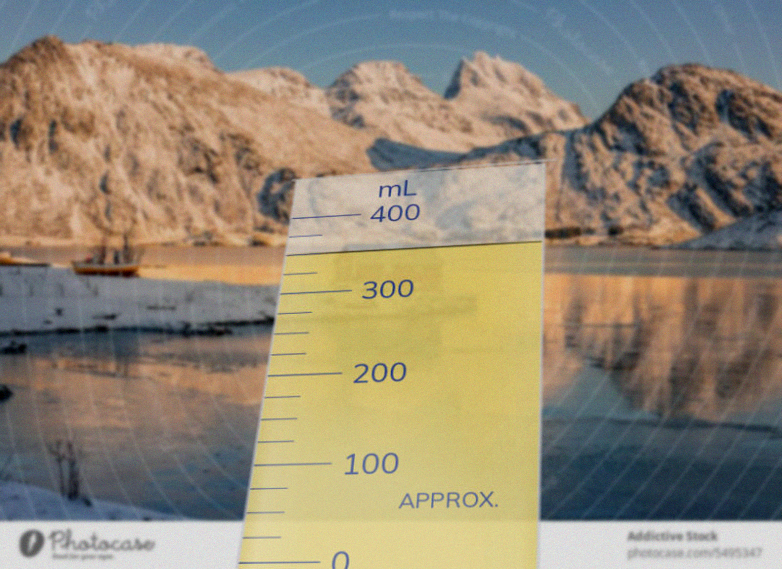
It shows value=350 unit=mL
